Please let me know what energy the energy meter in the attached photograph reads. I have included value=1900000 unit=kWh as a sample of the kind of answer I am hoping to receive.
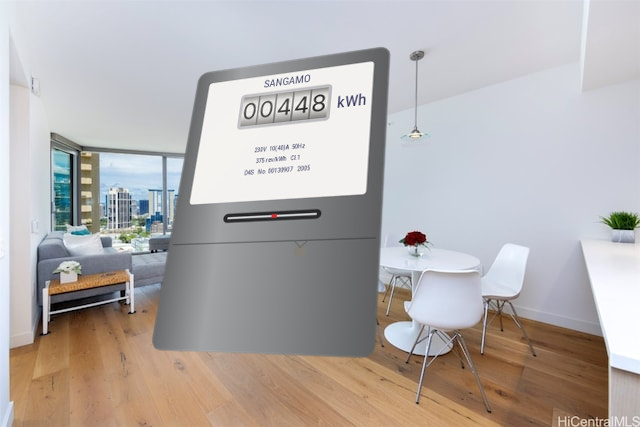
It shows value=448 unit=kWh
